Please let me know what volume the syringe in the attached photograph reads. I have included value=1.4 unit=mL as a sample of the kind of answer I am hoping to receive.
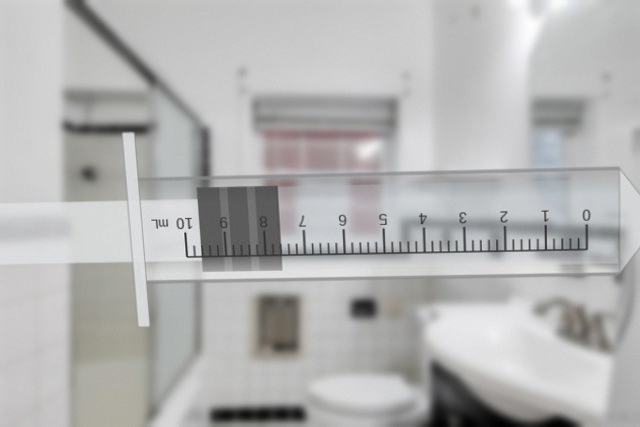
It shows value=7.6 unit=mL
